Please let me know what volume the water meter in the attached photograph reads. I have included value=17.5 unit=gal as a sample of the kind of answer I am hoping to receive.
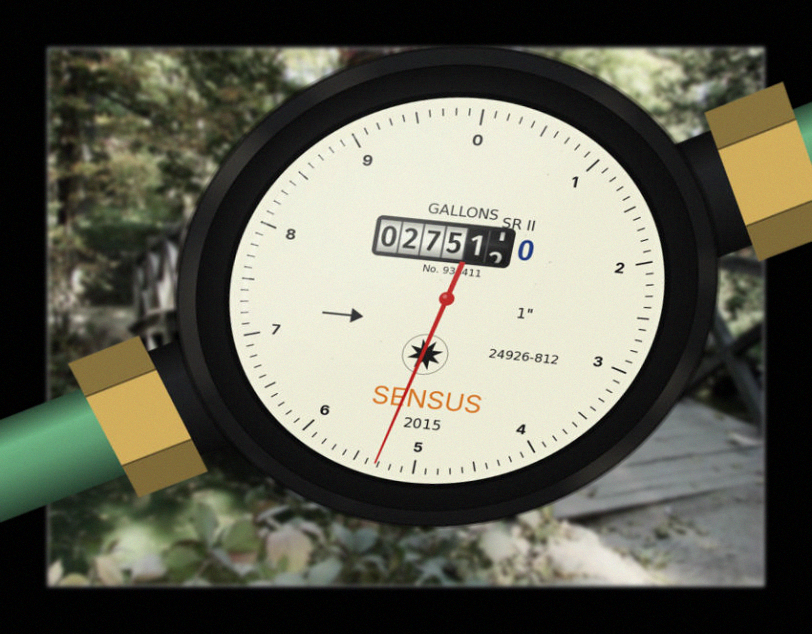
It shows value=275115.3 unit=gal
